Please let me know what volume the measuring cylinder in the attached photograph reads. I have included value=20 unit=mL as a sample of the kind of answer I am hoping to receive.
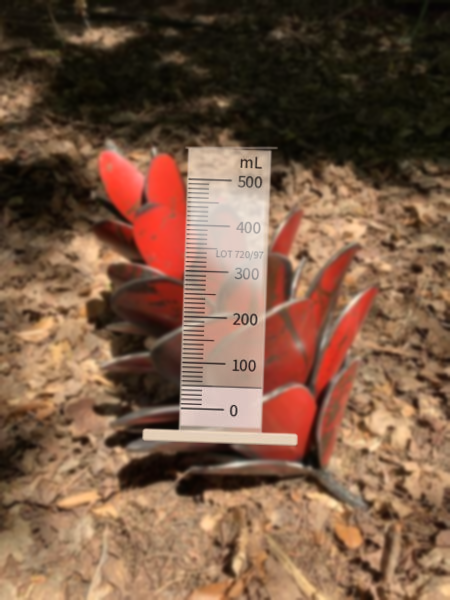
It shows value=50 unit=mL
